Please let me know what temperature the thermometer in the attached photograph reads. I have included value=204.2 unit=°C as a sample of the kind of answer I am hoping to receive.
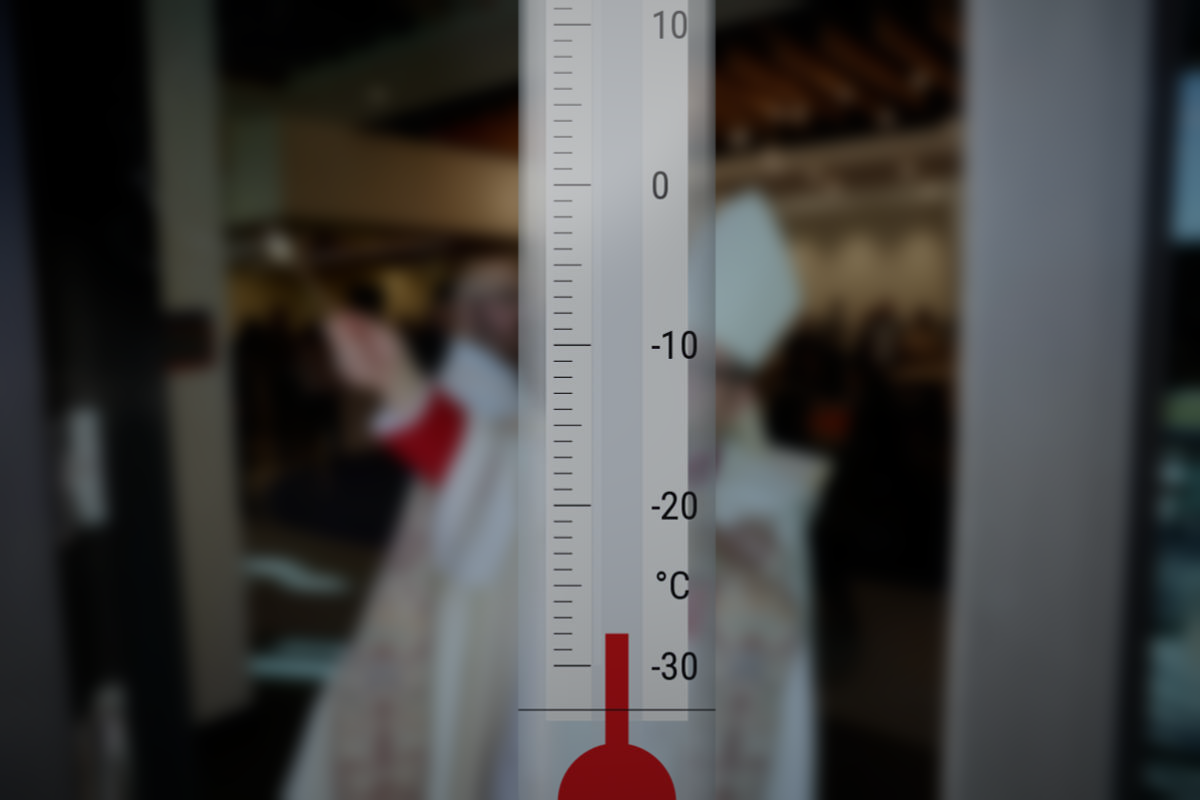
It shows value=-28 unit=°C
